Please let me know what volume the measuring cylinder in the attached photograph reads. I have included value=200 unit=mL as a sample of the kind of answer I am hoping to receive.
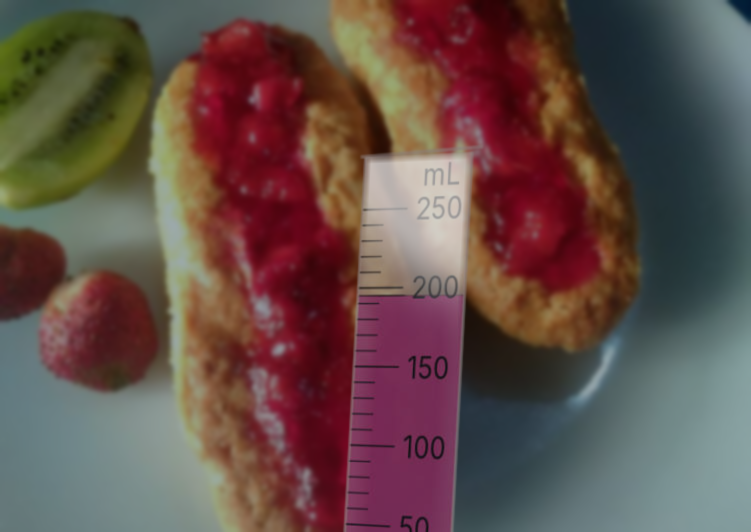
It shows value=195 unit=mL
